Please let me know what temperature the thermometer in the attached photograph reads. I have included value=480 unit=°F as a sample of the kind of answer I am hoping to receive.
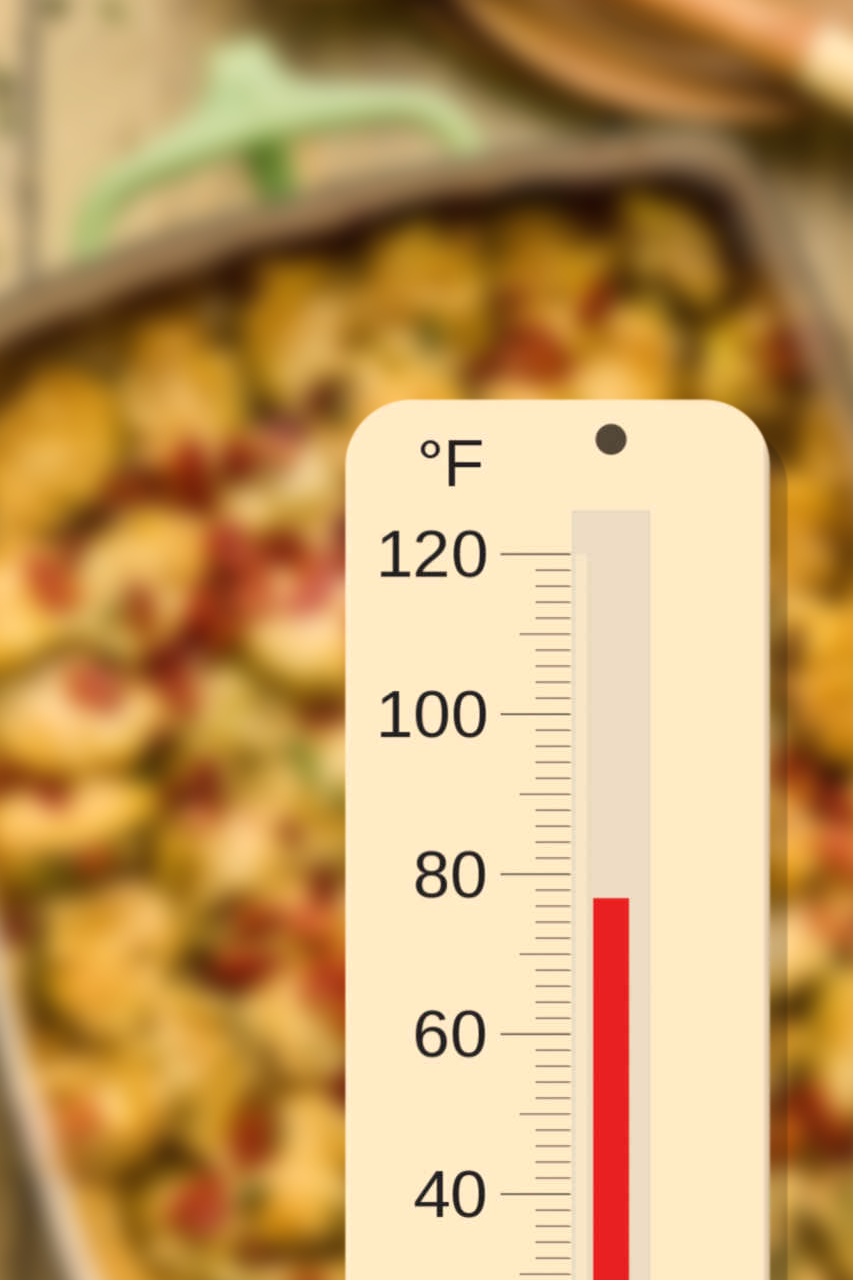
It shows value=77 unit=°F
